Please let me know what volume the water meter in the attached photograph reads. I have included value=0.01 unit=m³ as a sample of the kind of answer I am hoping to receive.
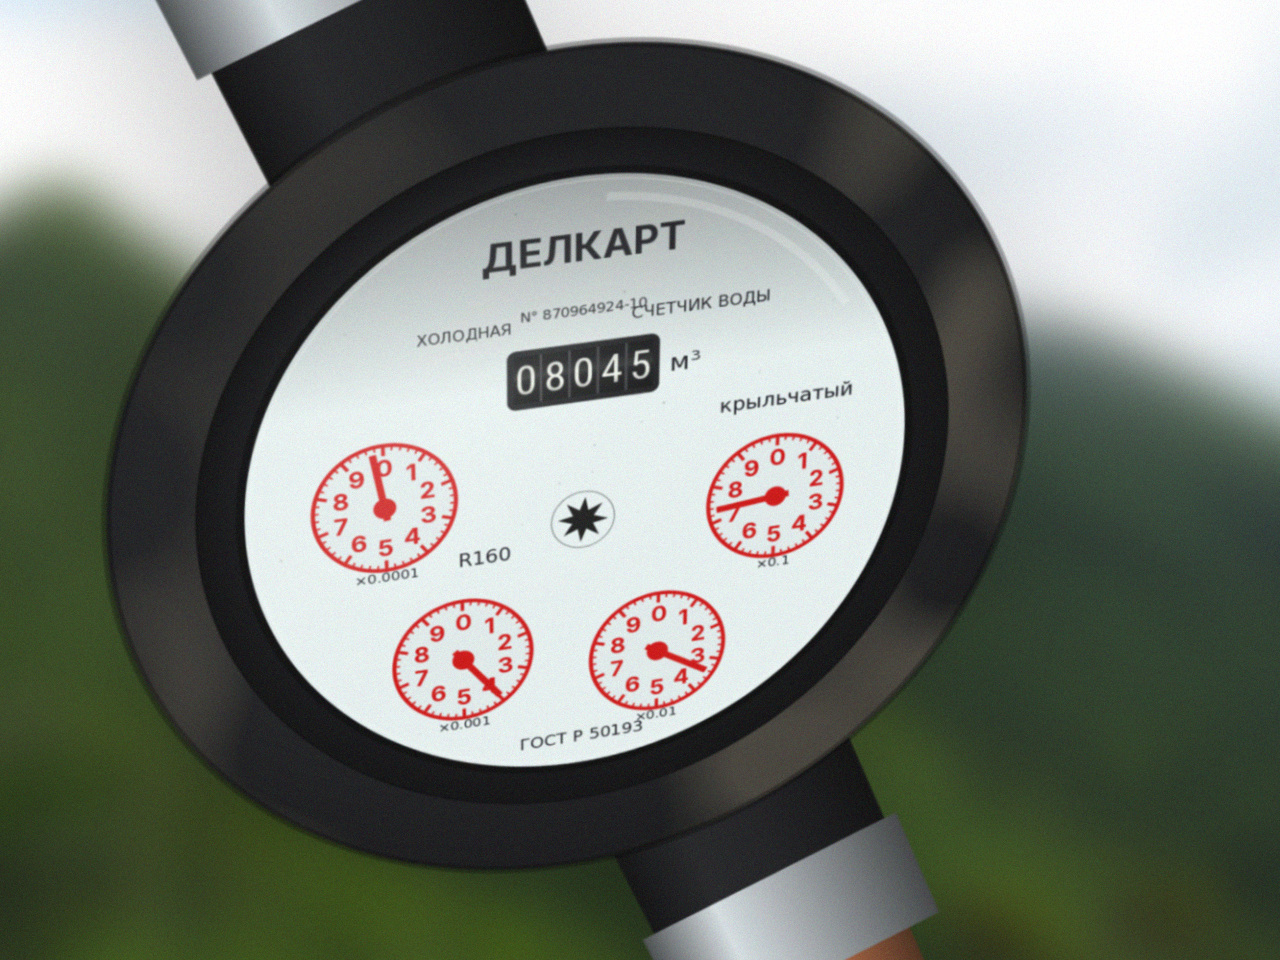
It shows value=8045.7339 unit=m³
